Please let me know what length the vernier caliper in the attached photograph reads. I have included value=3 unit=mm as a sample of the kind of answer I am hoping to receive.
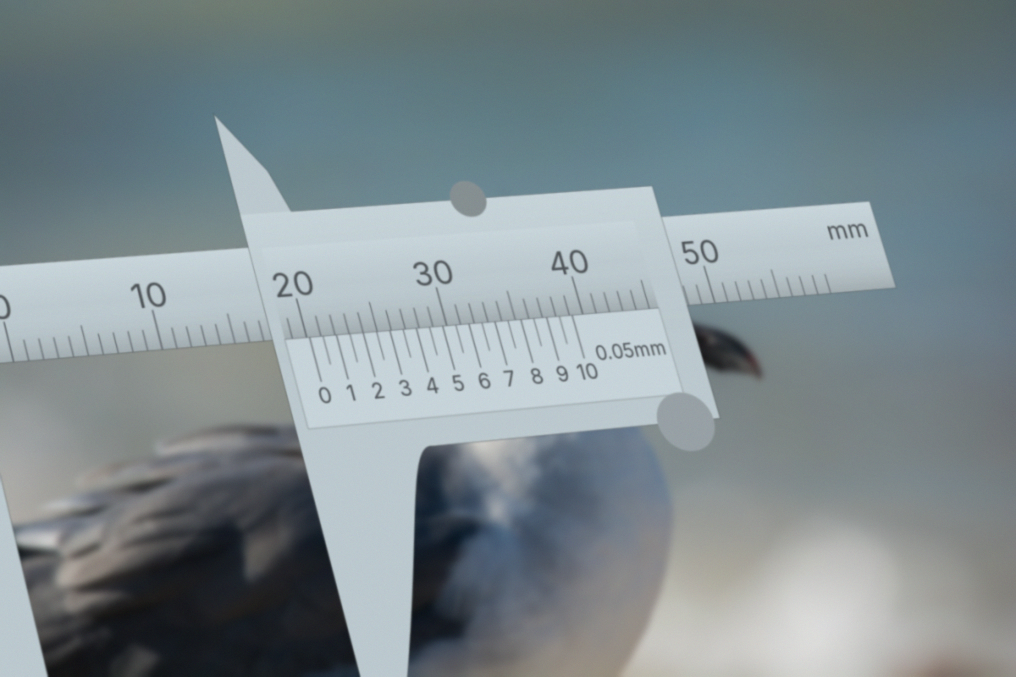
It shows value=20.2 unit=mm
